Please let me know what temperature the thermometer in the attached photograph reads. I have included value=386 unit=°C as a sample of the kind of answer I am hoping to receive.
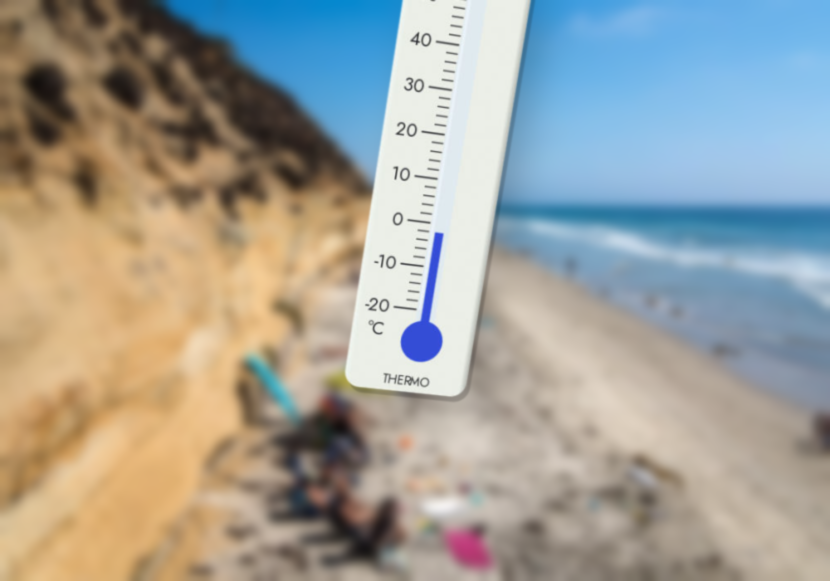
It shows value=-2 unit=°C
